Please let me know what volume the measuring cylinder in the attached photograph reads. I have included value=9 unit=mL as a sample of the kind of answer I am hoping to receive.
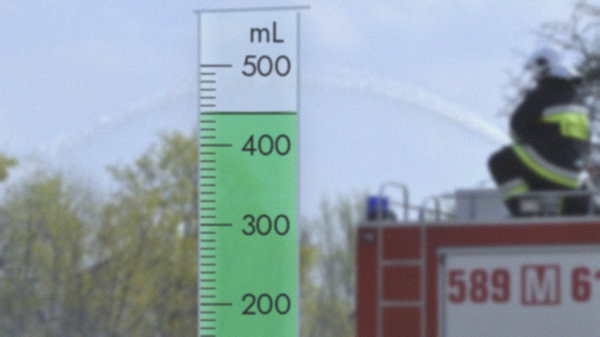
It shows value=440 unit=mL
